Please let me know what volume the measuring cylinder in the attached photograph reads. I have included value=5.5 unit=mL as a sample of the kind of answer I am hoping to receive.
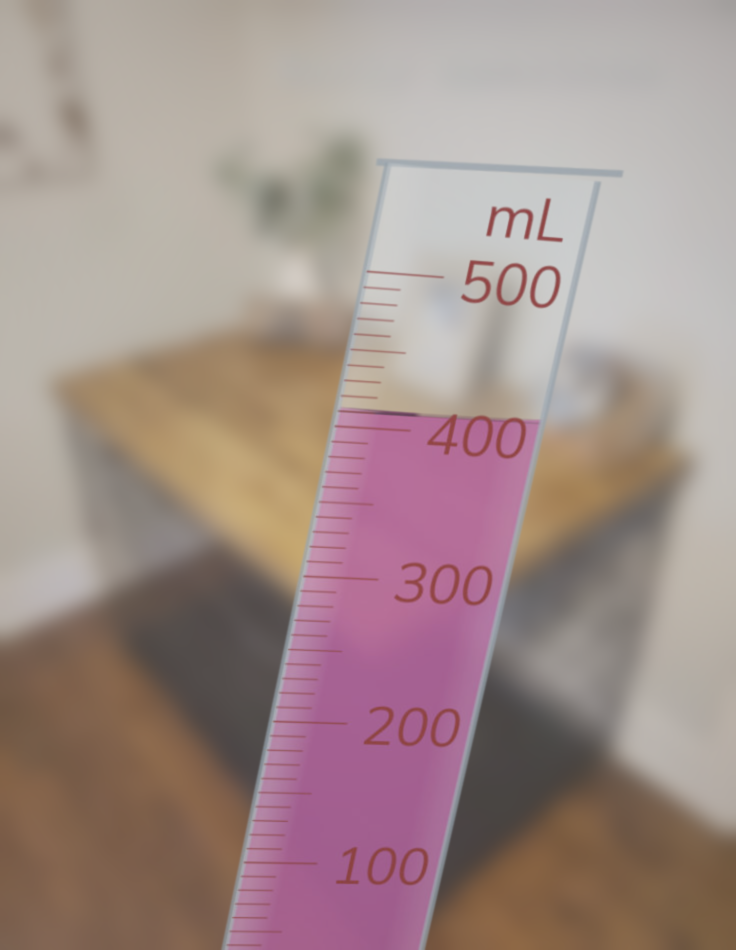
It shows value=410 unit=mL
